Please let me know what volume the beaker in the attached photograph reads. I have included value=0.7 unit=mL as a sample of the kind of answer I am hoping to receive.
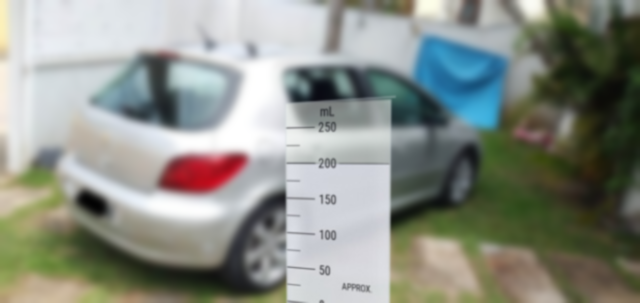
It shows value=200 unit=mL
